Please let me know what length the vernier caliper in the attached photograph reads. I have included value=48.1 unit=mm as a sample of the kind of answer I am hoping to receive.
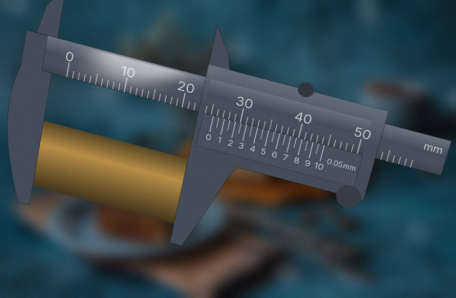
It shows value=25.4 unit=mm
